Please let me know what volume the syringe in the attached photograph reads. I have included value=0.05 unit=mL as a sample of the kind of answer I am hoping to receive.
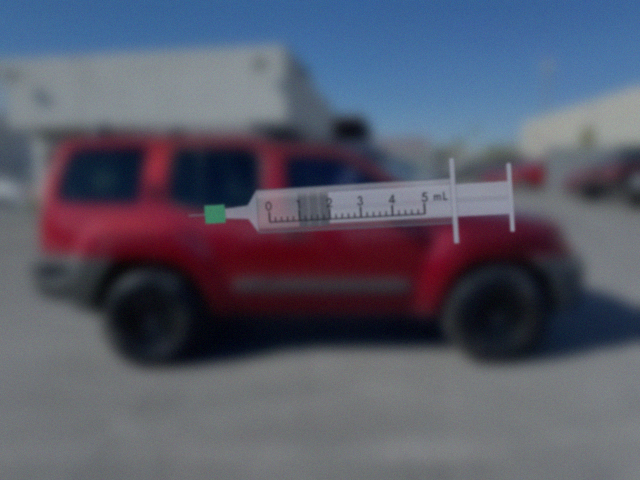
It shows value=1 unit=mL
